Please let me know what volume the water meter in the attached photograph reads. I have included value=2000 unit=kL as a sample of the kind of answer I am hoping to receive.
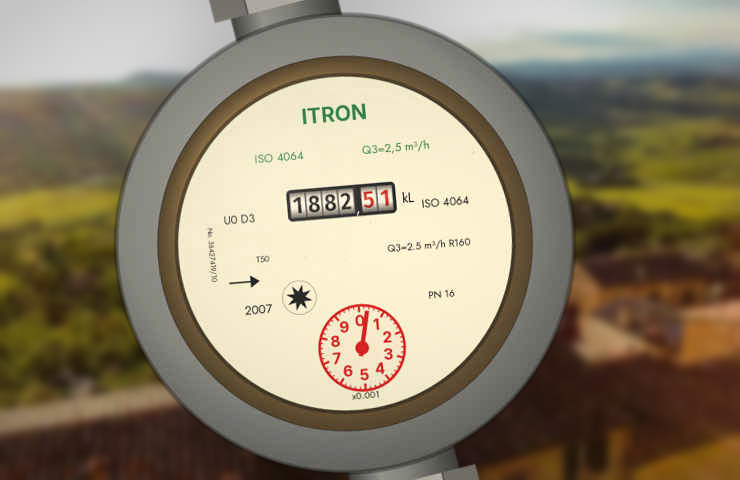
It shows value=1882.510 unit=kL
